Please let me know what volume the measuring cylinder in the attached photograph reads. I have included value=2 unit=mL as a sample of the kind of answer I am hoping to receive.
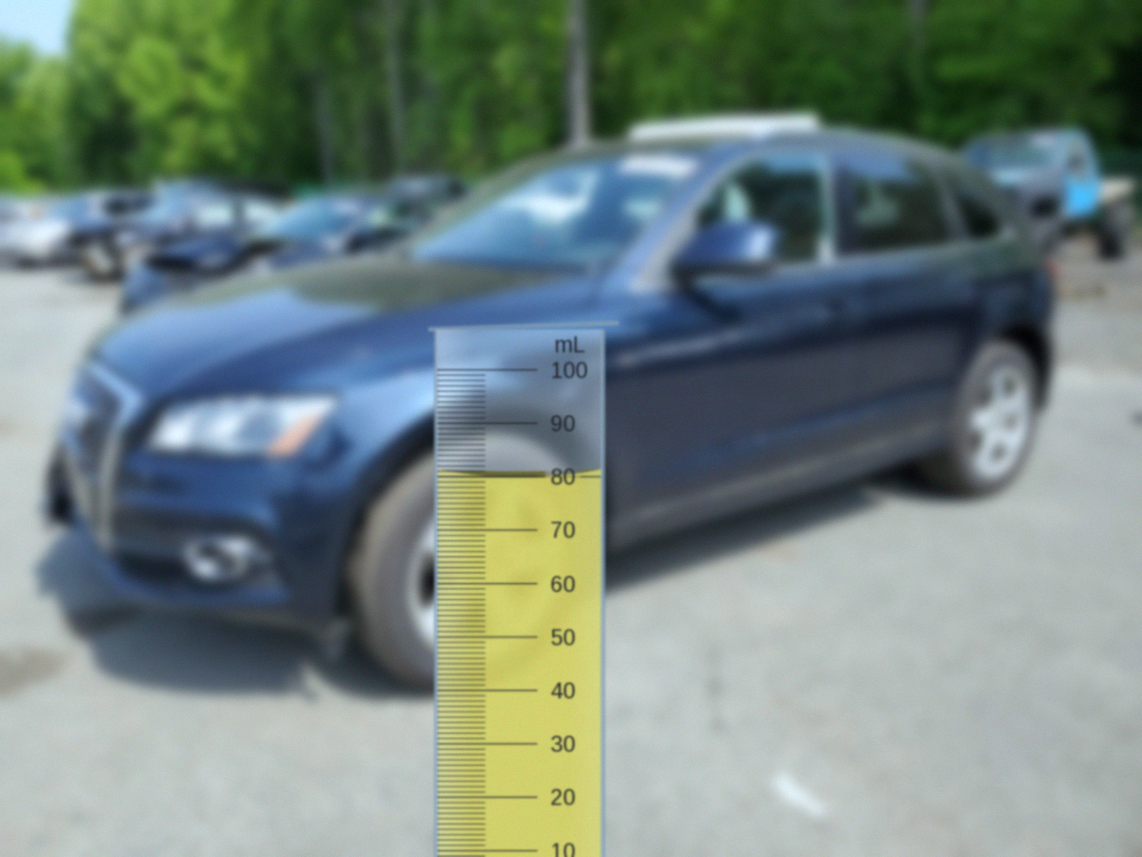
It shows value=80 unit=mL
